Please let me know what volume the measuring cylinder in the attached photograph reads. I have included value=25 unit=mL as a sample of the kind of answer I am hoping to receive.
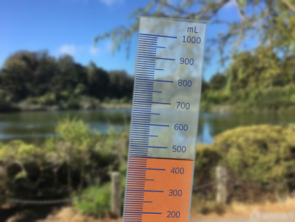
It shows value=450 unit=mL
